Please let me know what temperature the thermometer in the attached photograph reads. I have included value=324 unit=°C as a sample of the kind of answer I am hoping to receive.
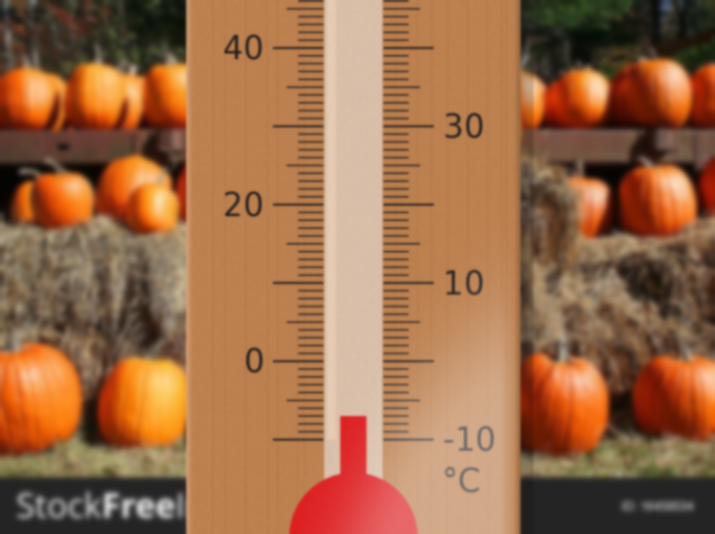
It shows value=-7 unit=°C
